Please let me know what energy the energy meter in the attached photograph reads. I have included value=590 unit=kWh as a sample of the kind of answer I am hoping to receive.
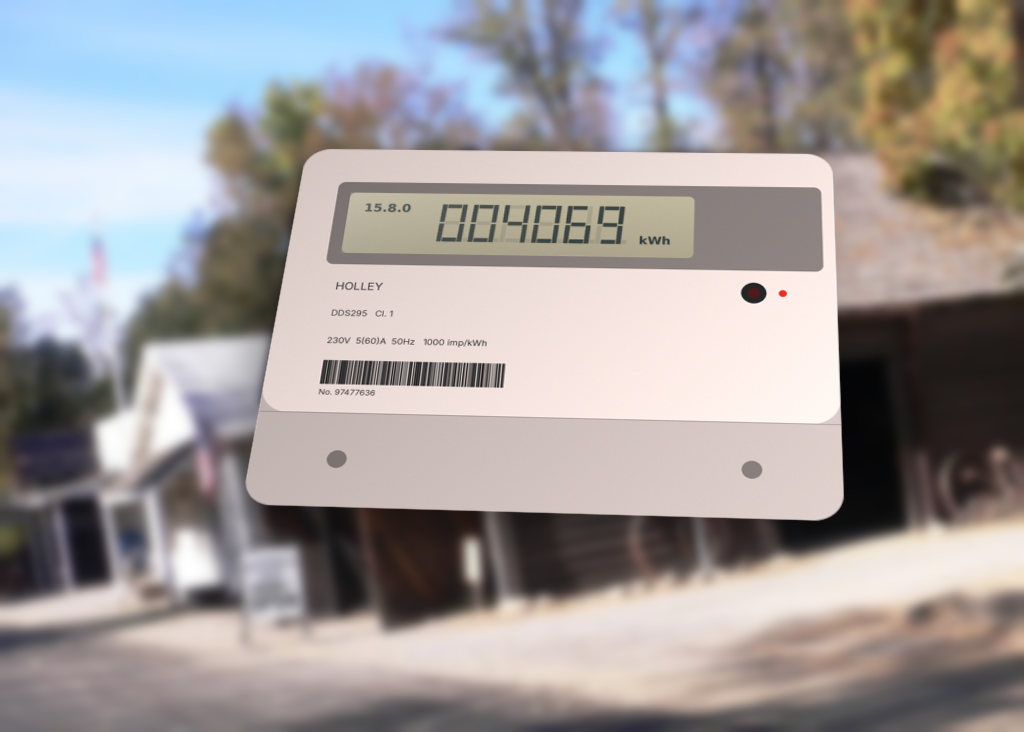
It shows value=4069 unit=kWh
